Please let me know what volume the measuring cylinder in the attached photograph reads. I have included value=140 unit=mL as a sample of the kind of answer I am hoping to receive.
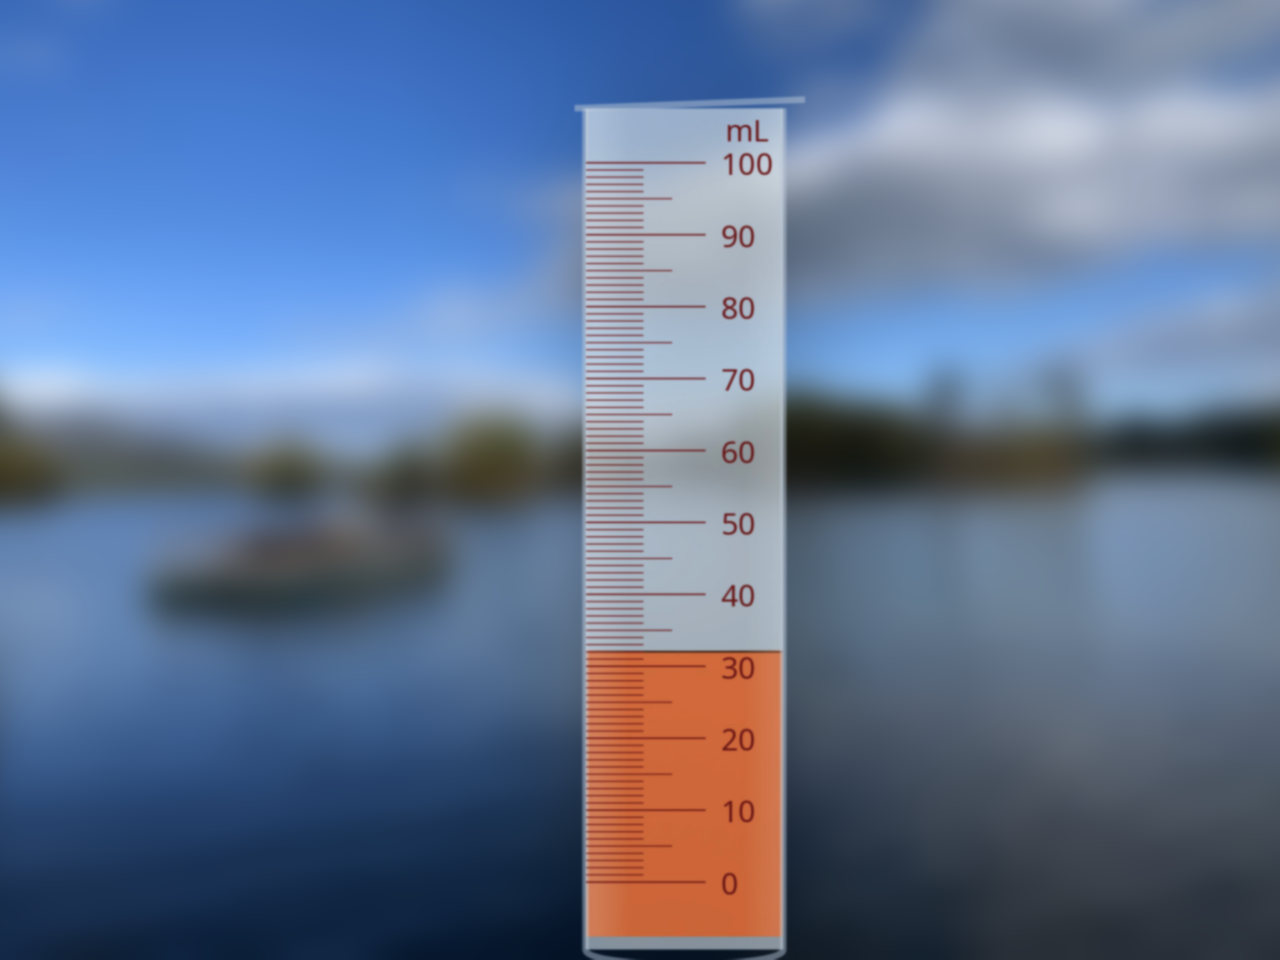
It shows value=32 unit=mL
